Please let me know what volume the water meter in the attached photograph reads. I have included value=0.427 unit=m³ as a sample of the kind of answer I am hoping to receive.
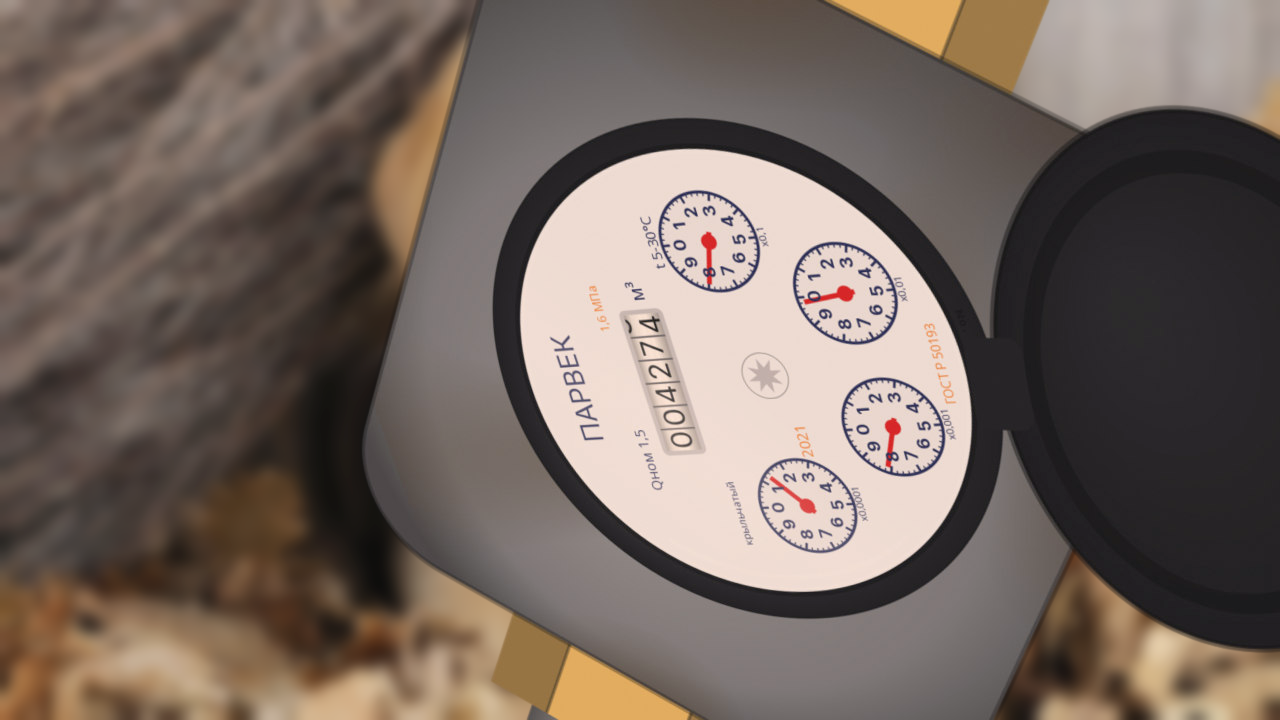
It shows value=4273.7981 unit=m³
